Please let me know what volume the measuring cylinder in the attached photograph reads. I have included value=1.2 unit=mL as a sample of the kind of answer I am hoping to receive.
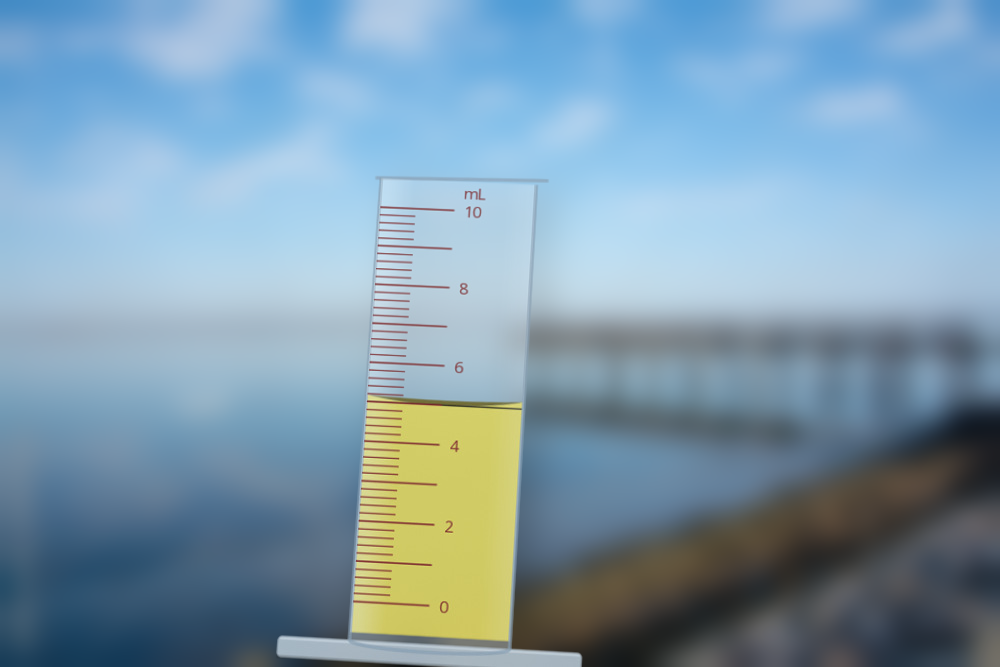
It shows value=5 unit=mL
